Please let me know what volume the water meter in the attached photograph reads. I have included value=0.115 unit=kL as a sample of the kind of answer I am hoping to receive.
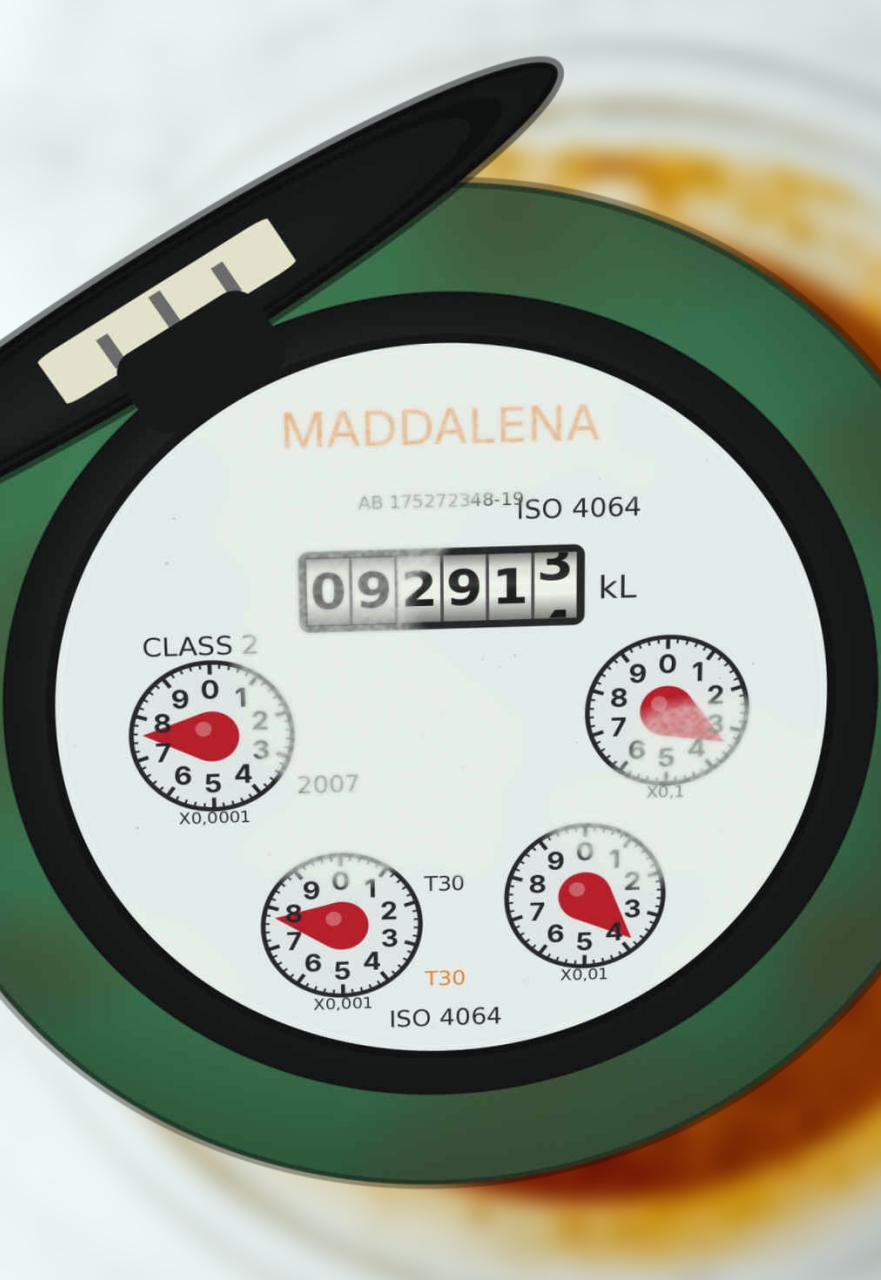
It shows value=92913.3377 unit=kL
